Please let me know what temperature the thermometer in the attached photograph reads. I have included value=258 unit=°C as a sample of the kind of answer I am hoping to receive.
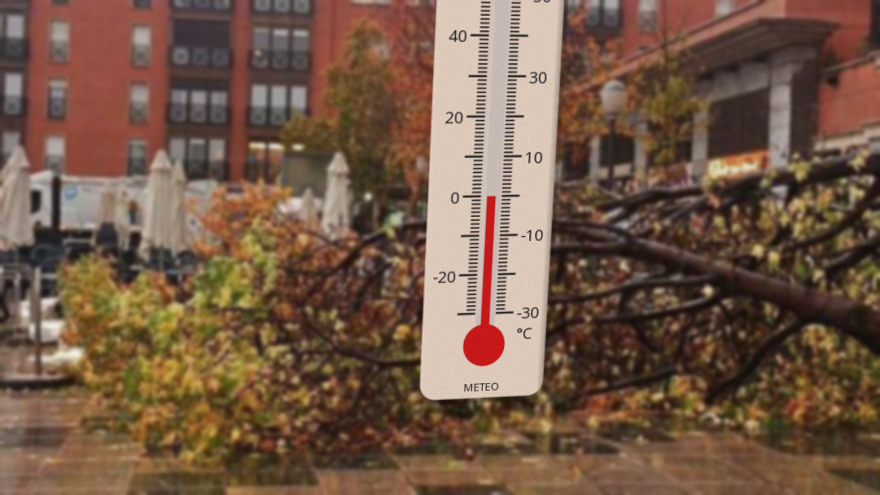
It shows value=0 unit=°C
